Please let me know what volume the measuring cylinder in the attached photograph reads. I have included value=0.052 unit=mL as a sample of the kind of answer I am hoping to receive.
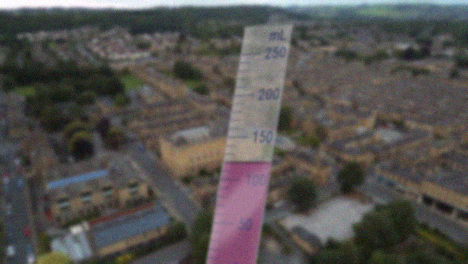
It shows value=120 unit=mL
